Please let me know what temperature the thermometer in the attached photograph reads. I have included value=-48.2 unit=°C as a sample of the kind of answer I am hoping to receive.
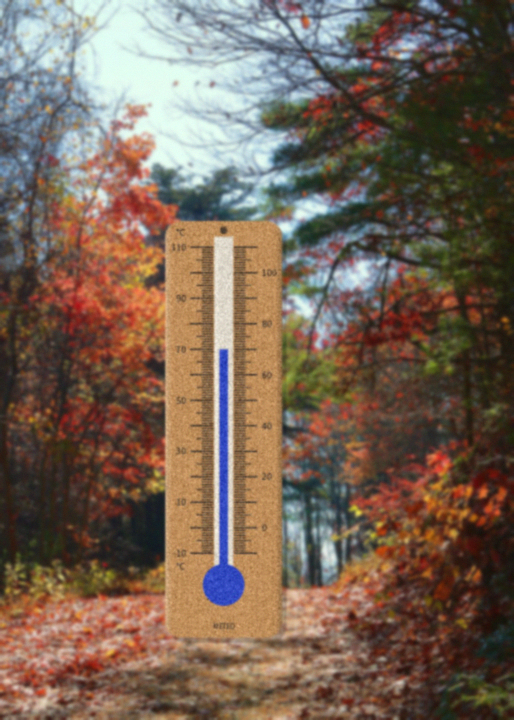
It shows value=70 unit=°C
